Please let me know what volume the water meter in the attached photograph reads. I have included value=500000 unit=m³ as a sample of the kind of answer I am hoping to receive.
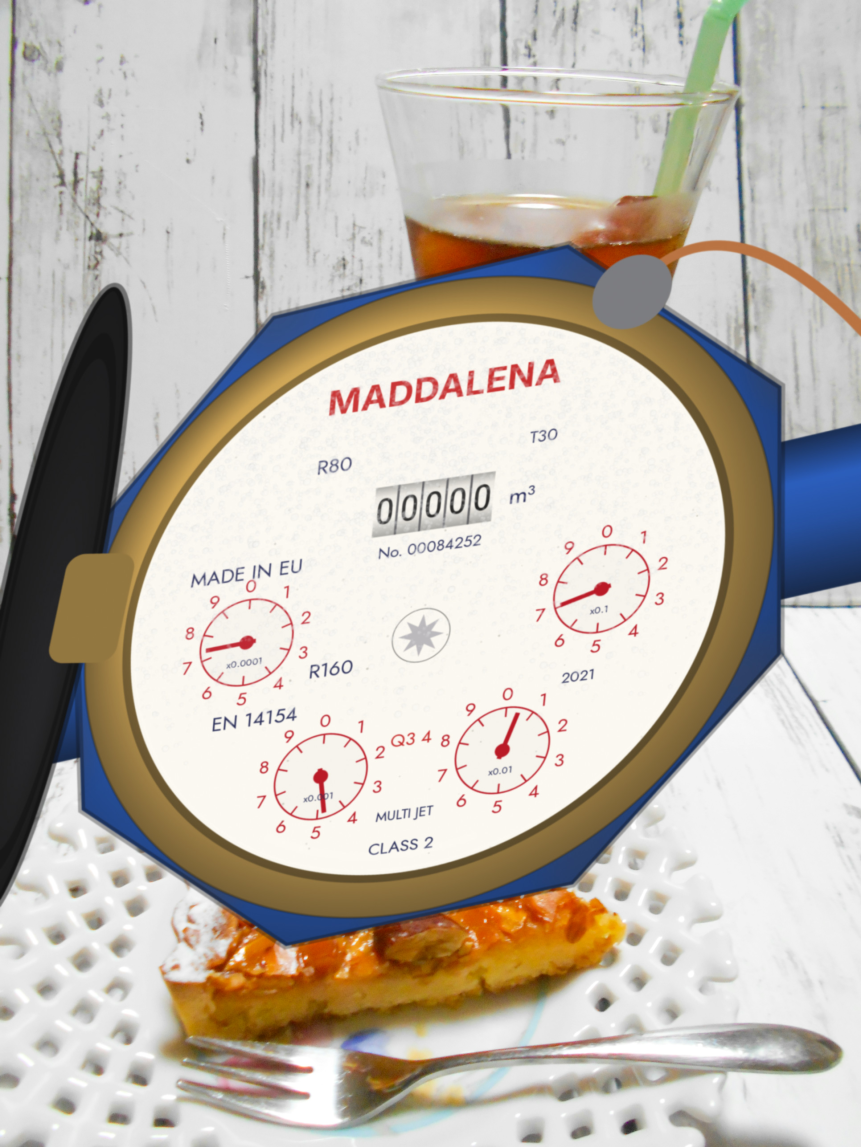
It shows value=0.7047 unit=m³
